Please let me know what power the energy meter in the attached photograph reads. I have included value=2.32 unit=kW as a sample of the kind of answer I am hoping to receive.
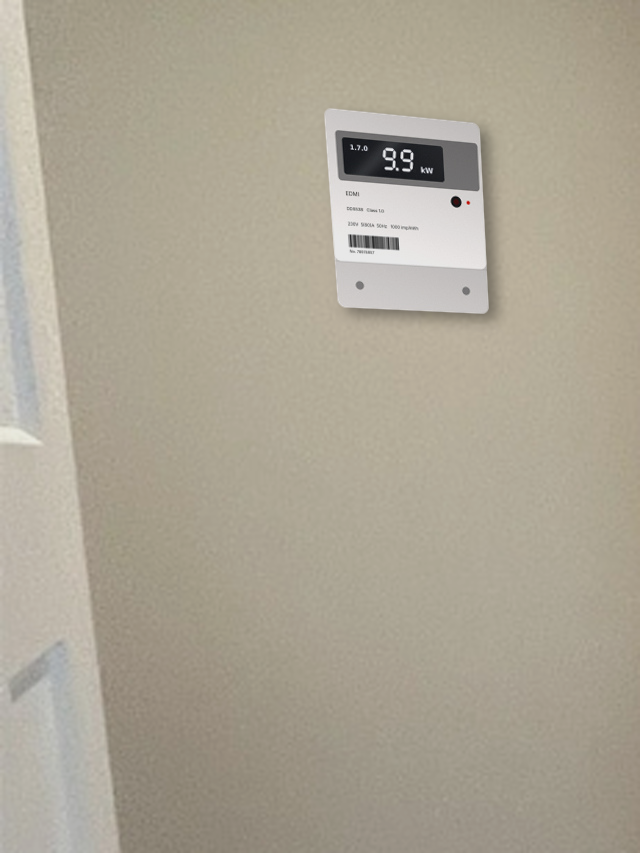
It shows value=9.9 unit=kW
